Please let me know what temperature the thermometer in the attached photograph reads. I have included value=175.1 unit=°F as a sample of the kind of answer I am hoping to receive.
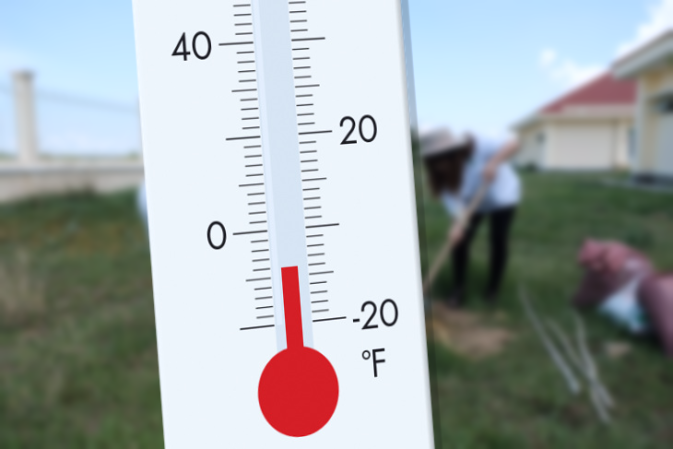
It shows value=-8 unit=°F
